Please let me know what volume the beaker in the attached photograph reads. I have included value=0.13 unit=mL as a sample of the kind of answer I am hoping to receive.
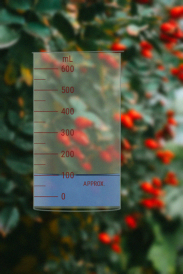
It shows value=100 unit=mL
